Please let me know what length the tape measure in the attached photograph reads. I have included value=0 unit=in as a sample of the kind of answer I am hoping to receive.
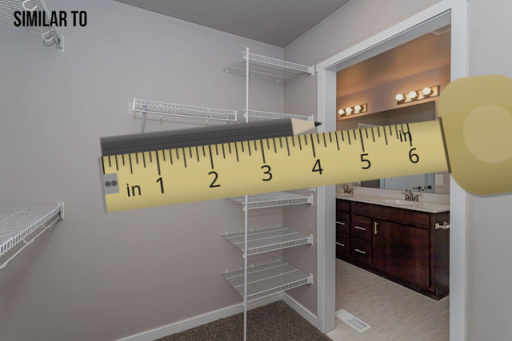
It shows value=4.25 unit=in
